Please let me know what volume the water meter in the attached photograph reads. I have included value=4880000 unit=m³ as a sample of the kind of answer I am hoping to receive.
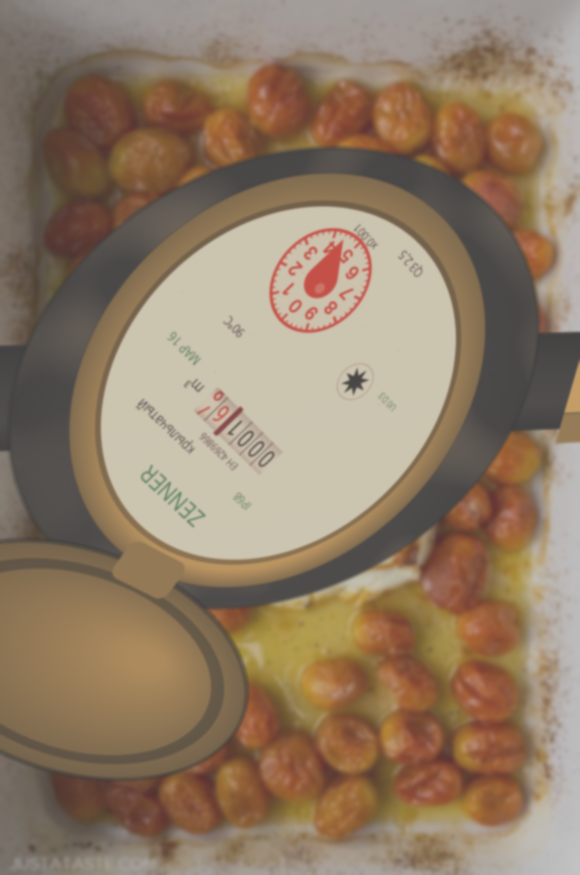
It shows value=1.674 unit=m³
